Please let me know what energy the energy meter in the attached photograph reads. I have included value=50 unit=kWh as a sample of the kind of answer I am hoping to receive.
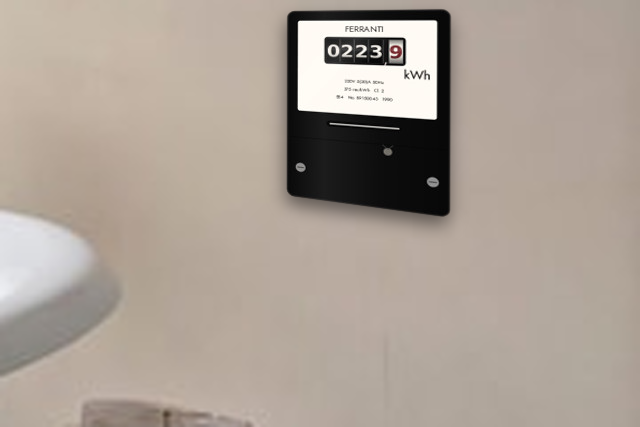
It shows value=223.9 unit=kWh
